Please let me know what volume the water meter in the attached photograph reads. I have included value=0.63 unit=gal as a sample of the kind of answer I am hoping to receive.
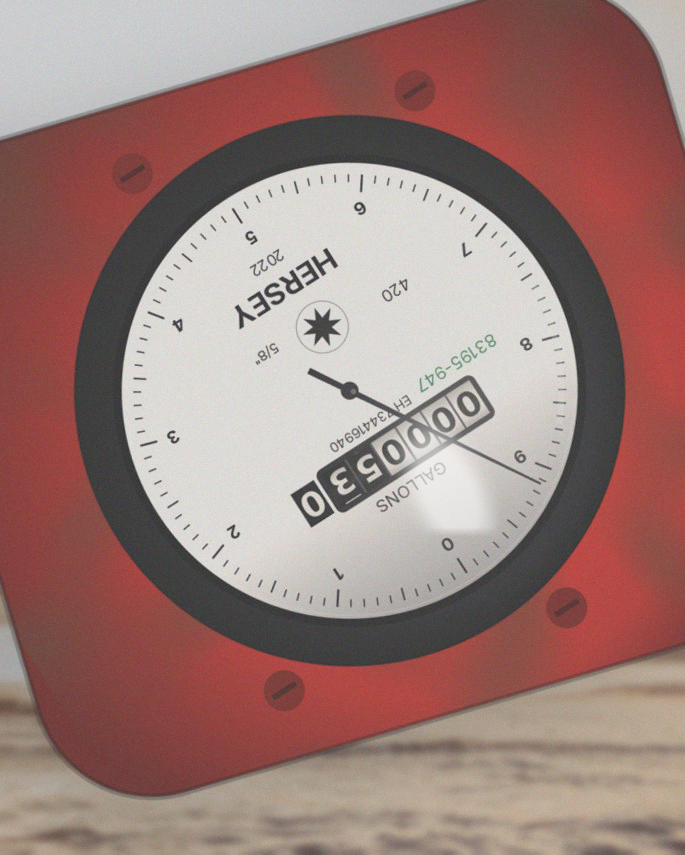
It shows value=529.1 unit=gal
